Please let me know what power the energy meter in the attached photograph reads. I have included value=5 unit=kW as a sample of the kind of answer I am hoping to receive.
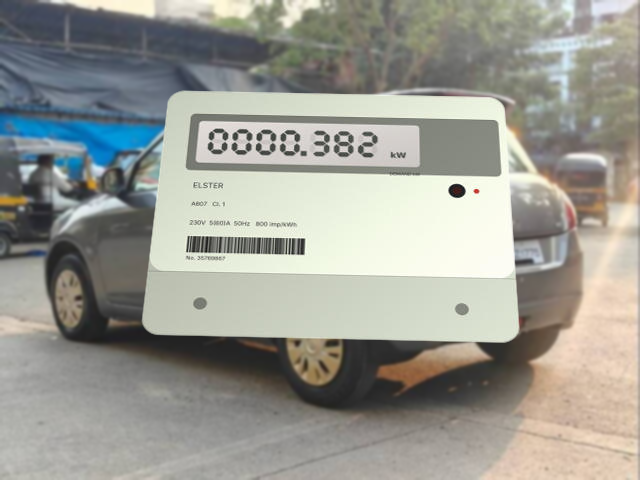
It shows value=0.382 unit=kW
